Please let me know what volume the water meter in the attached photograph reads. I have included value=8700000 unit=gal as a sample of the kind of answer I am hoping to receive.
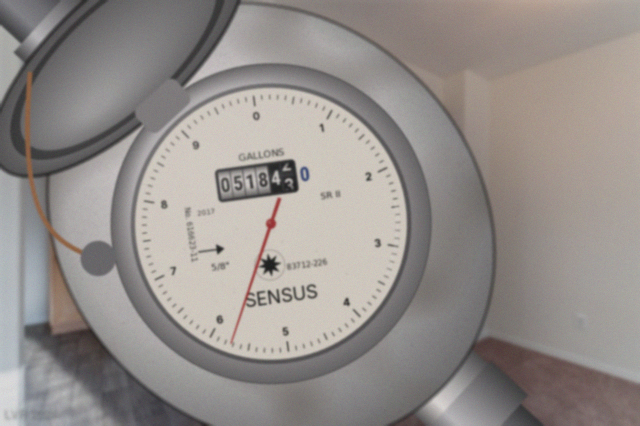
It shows value=518425.7 unit=gal
